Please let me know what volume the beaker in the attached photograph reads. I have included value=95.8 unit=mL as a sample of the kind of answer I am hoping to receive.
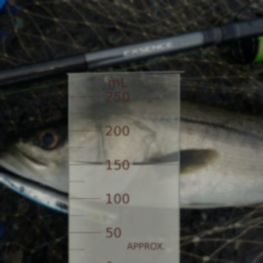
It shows value=150 unit=mL
